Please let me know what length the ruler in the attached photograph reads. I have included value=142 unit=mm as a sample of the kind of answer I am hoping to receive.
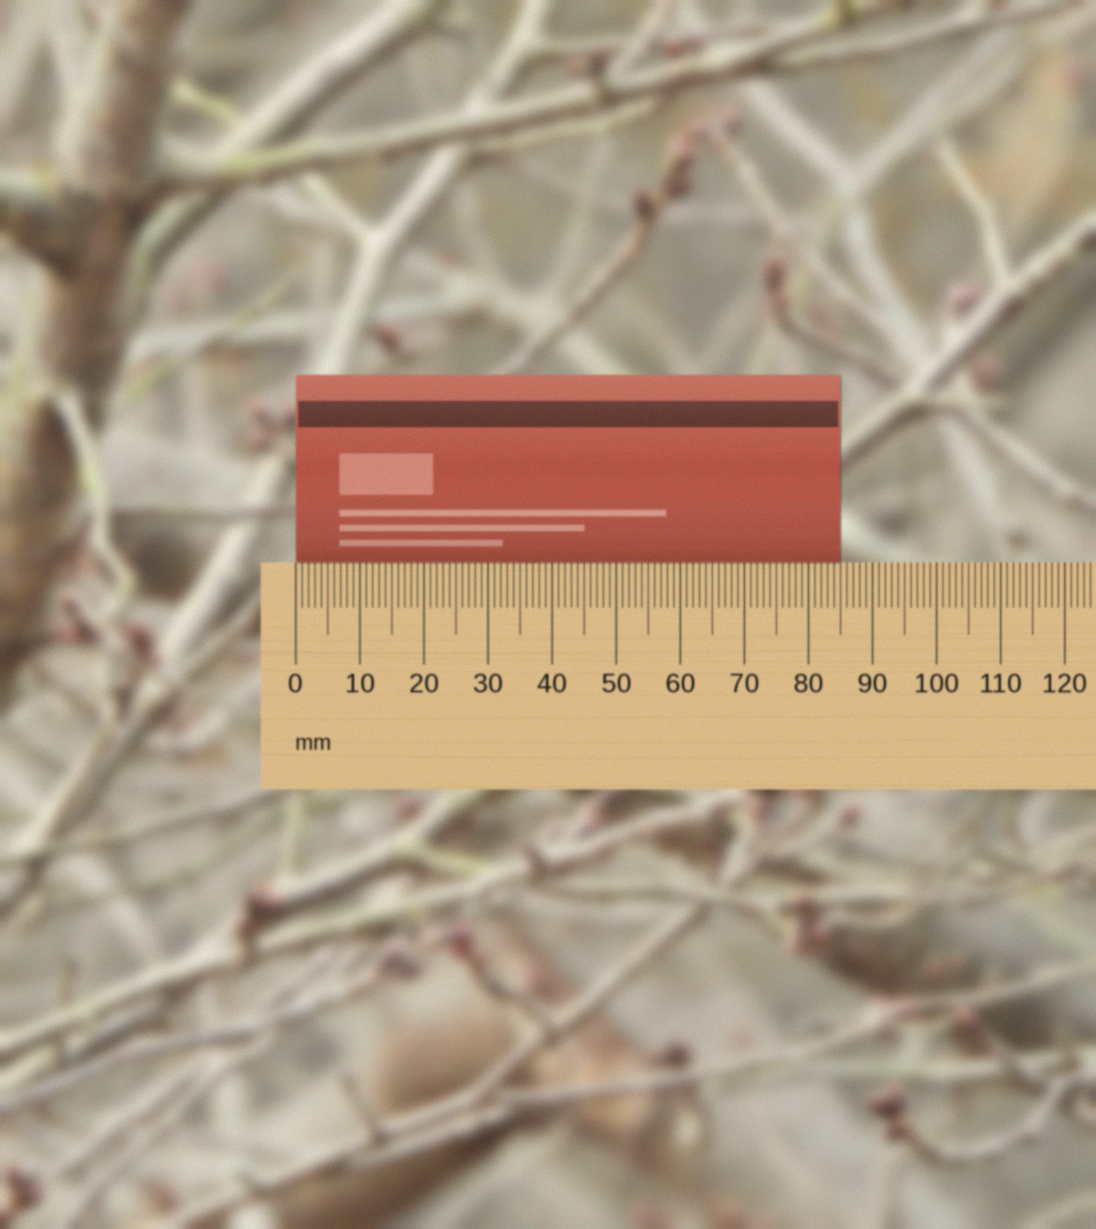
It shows value=85 unit=mm
